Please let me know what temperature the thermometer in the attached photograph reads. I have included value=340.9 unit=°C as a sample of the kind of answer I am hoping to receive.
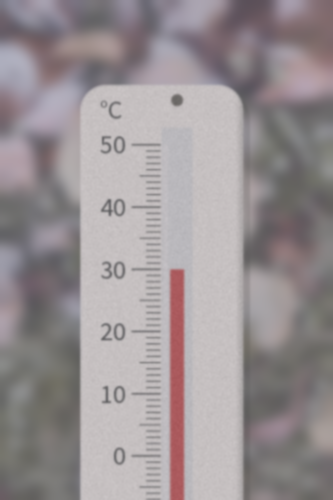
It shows value=30 unit=°C
